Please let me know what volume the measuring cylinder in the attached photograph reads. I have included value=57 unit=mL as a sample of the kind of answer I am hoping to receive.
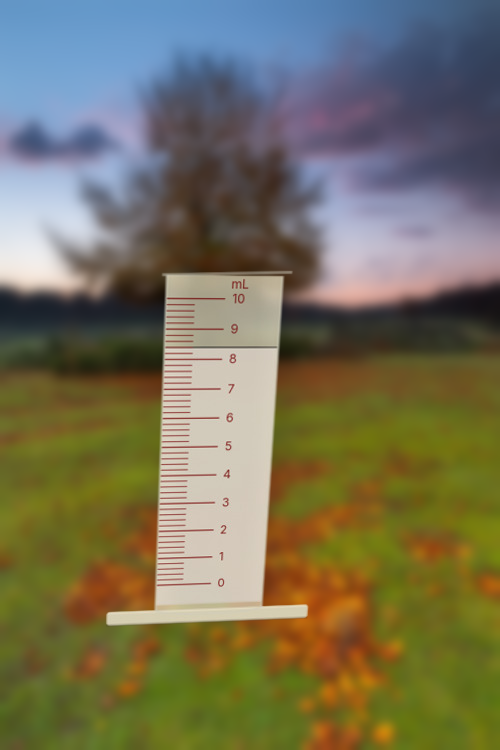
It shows value=8.4 unit=mL
